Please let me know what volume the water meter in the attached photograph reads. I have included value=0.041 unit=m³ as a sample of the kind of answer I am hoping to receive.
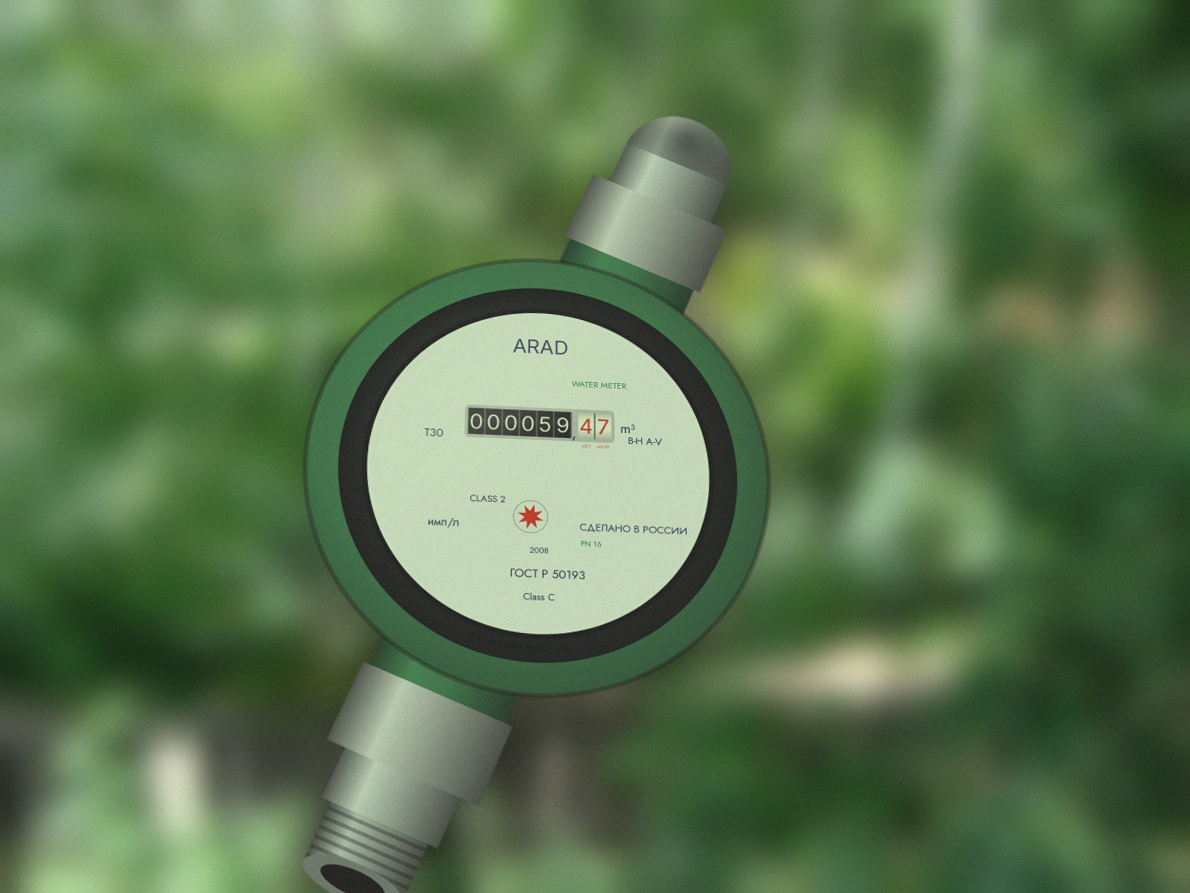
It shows value=59.47 unit=m³
